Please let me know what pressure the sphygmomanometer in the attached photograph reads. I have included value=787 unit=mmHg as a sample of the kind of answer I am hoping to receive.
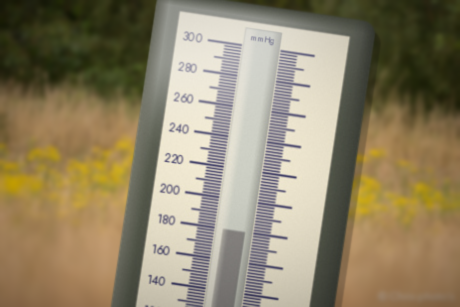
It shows value=180 unit=mmHg
